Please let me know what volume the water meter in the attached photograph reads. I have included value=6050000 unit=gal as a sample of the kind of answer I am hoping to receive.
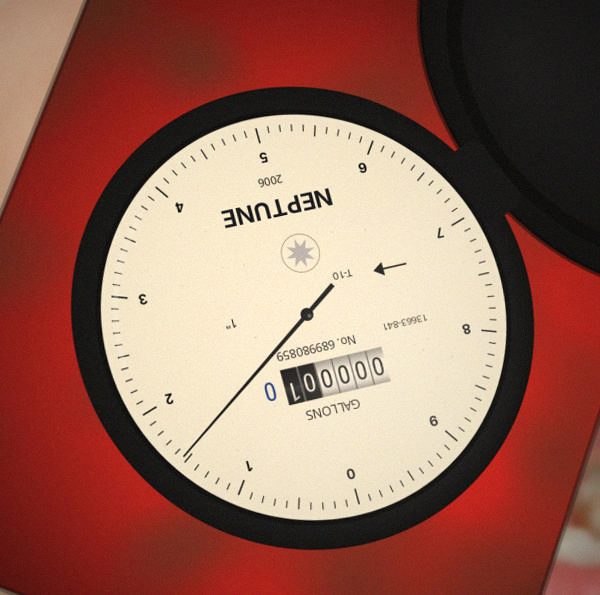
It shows value=11.5 unit=gal
